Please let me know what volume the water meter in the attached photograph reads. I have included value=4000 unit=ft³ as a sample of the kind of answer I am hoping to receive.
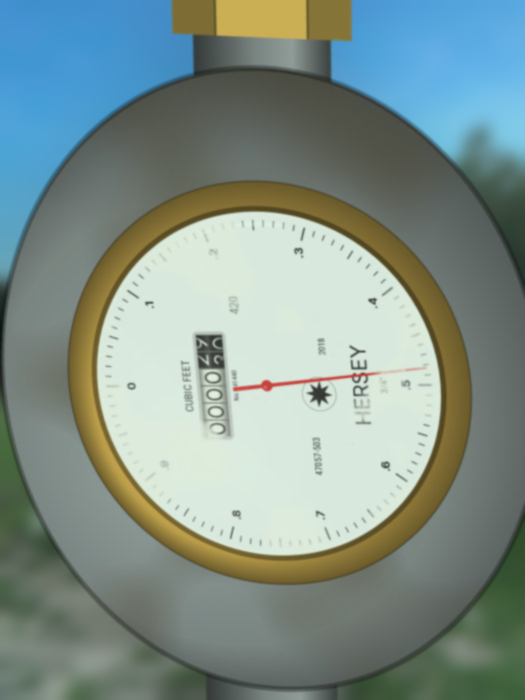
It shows value=29.48 unit=ft³
